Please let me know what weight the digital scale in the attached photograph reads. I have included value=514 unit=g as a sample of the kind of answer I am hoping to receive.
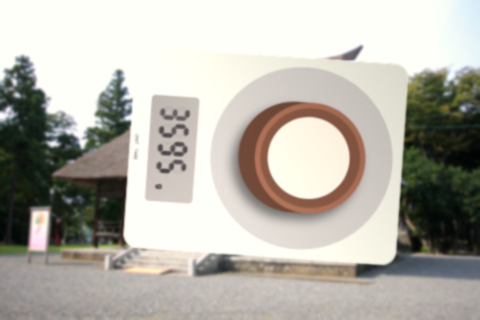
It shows value=3595 unit=g
